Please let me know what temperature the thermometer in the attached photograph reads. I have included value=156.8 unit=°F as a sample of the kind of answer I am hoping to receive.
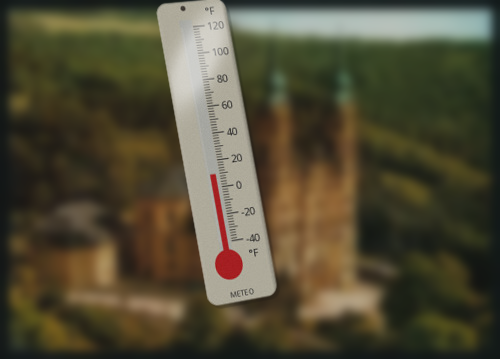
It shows value=10 unit=°F
